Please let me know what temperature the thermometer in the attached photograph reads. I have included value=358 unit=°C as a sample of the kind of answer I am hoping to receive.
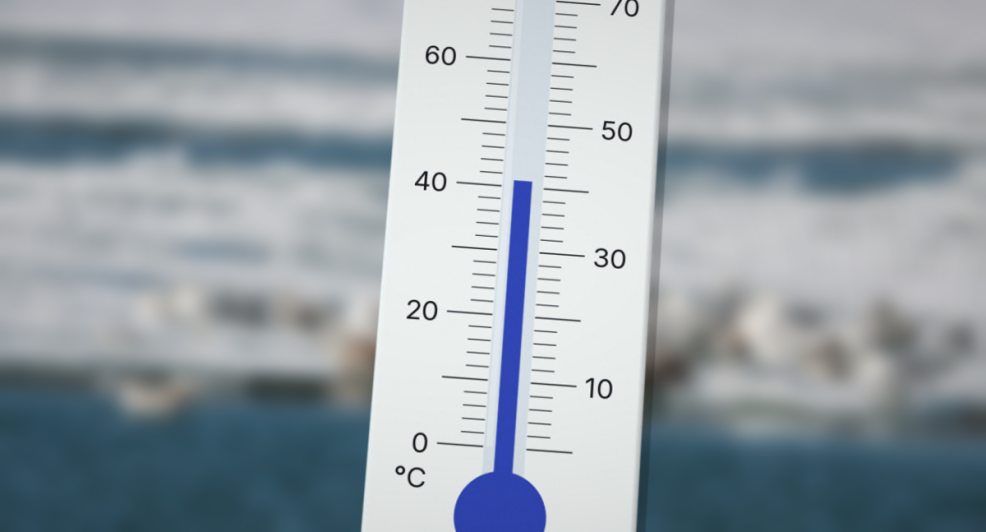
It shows value=41 unit=°C
